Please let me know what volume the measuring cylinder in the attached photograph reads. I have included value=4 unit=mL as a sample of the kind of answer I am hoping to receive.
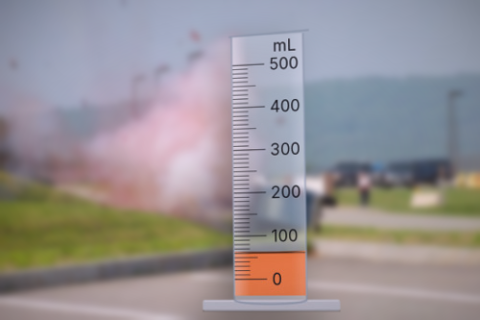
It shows value=60 unit=mL
